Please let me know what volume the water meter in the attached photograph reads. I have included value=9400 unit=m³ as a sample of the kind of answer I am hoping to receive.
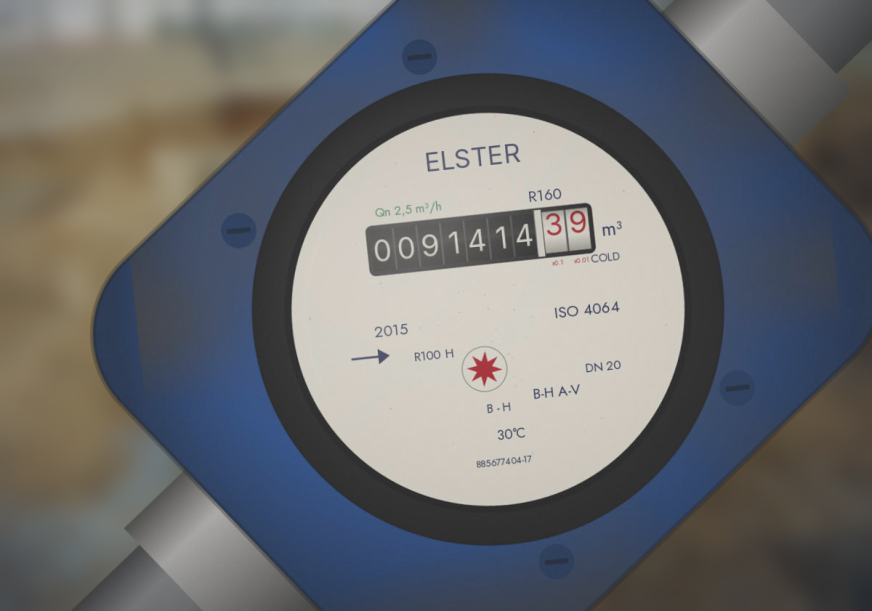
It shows value=91414.39 unit=m³
